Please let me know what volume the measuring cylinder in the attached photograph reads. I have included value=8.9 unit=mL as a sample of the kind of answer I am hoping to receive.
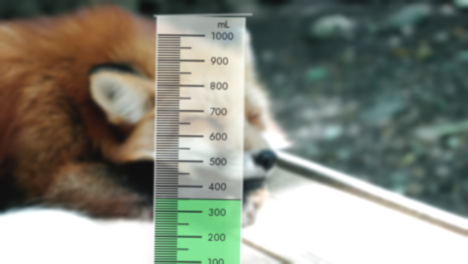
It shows value=350 unit=mL
